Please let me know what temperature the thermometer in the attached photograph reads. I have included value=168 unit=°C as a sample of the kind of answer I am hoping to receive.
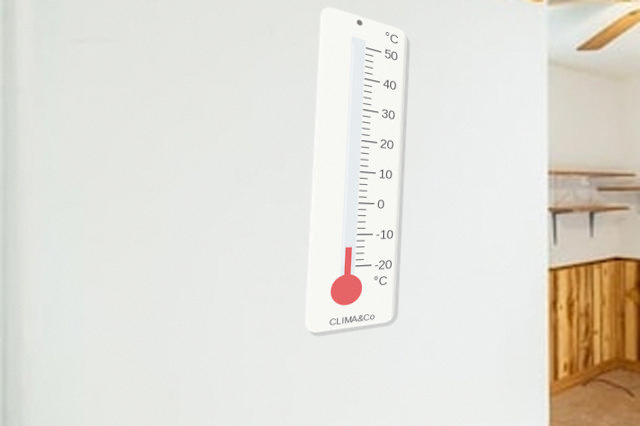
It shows value=-14 unit=°C
